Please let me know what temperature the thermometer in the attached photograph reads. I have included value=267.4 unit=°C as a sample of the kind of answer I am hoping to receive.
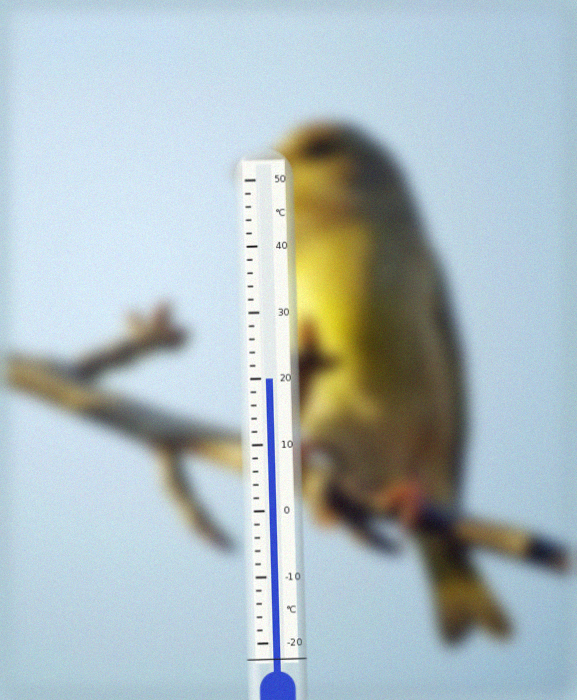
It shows value=20 unit=°C
